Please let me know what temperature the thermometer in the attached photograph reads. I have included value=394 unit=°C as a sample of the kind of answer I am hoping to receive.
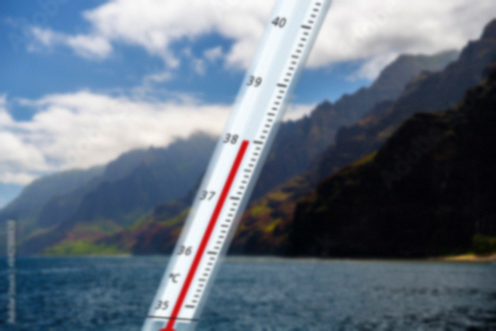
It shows value=38 unit=°C
